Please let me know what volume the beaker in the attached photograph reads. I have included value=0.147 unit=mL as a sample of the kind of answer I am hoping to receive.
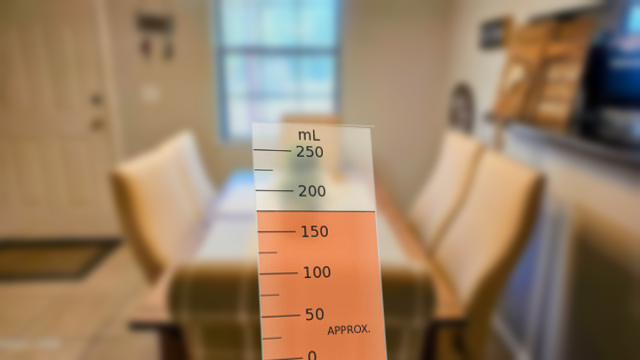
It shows value=175 unit=mL
